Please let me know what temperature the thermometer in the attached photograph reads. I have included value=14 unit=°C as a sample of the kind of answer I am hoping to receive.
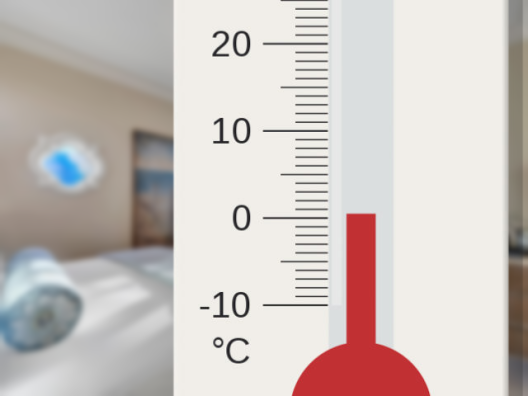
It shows value=0.5 unit=°C
